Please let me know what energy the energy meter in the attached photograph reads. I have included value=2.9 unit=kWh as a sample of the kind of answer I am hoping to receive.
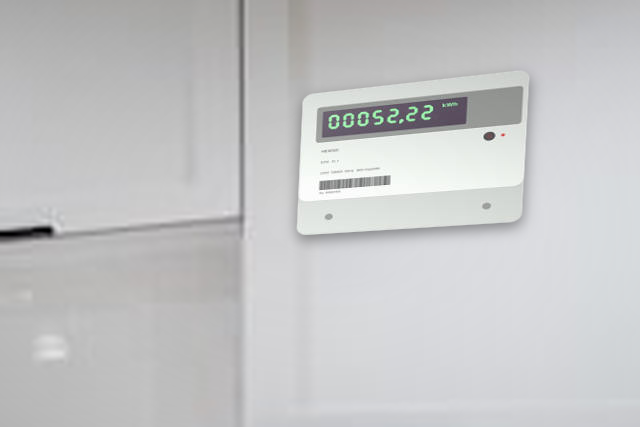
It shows value=52.22 unit=kWh
